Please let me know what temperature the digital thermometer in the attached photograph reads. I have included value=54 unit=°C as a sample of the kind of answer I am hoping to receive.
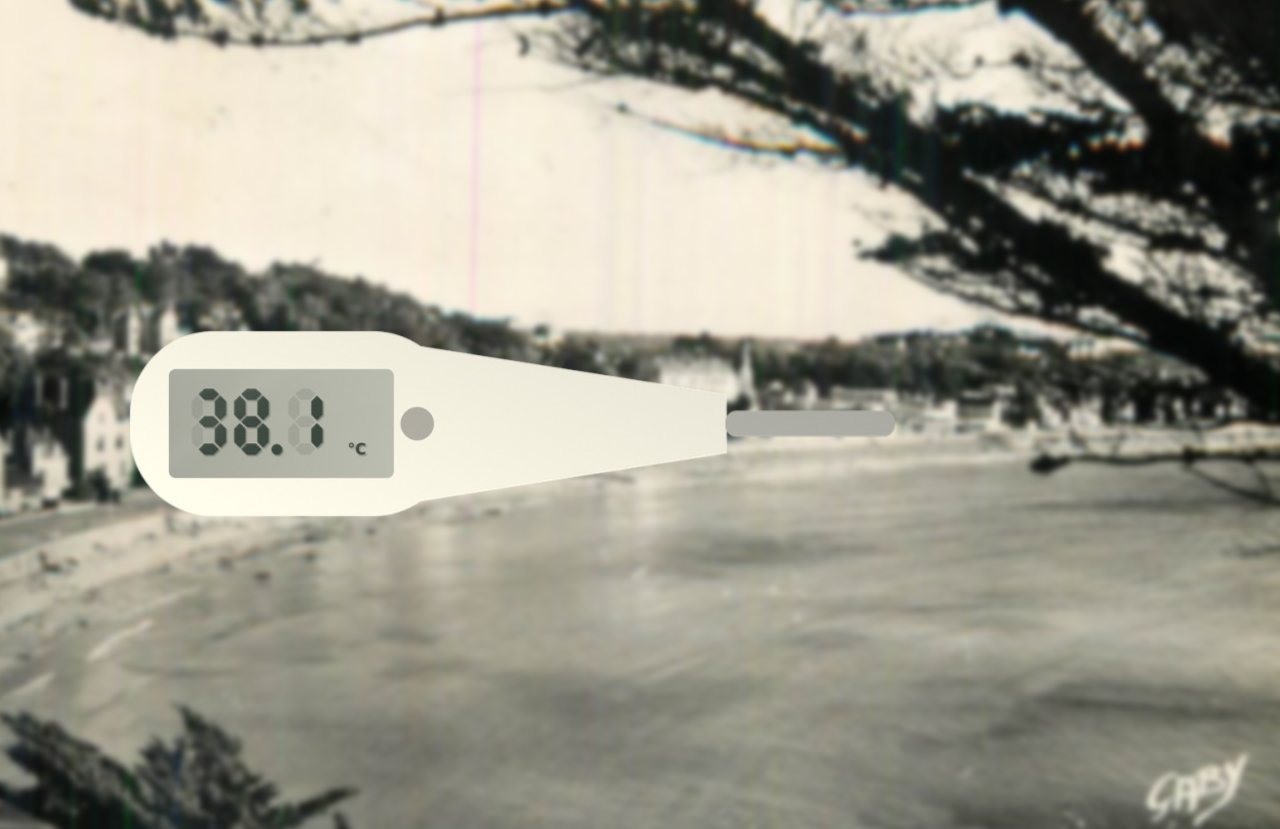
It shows value=38.1 unit=°C
